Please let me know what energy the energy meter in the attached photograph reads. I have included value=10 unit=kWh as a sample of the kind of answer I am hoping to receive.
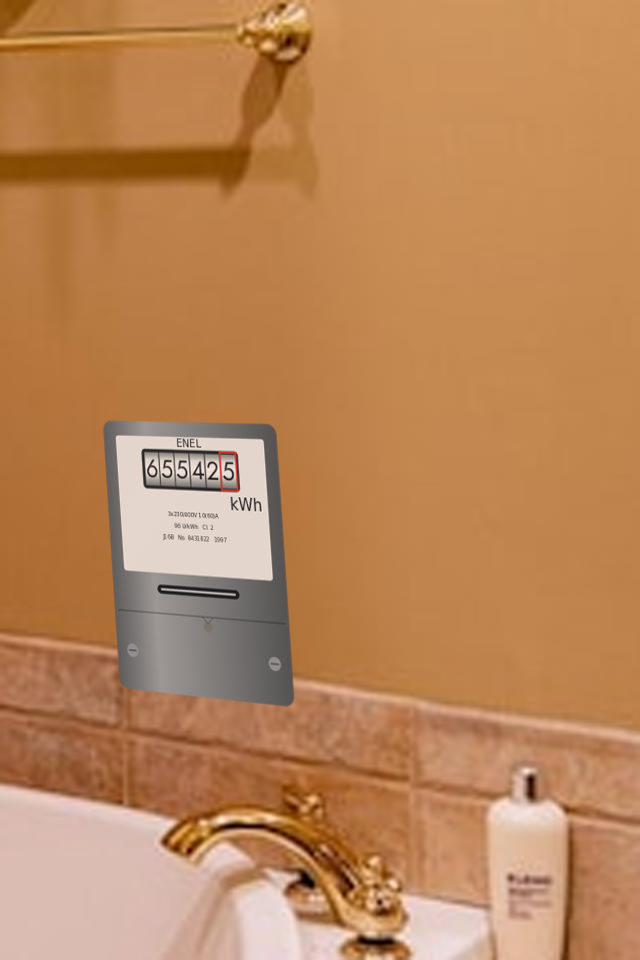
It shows value=65542.5 unit=kWh
